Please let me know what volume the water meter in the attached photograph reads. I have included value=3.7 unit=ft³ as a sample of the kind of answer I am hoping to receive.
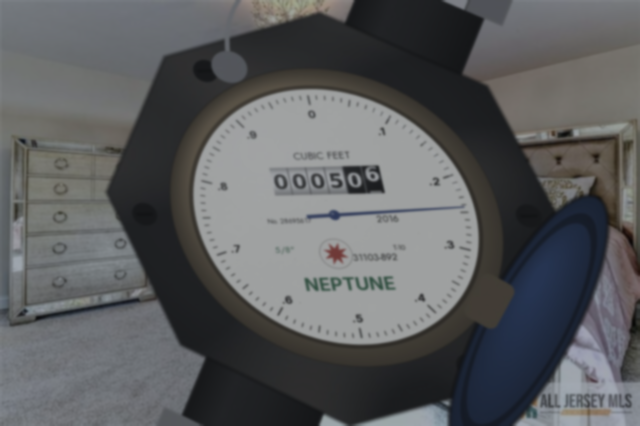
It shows value=506.24 unit=ft³
